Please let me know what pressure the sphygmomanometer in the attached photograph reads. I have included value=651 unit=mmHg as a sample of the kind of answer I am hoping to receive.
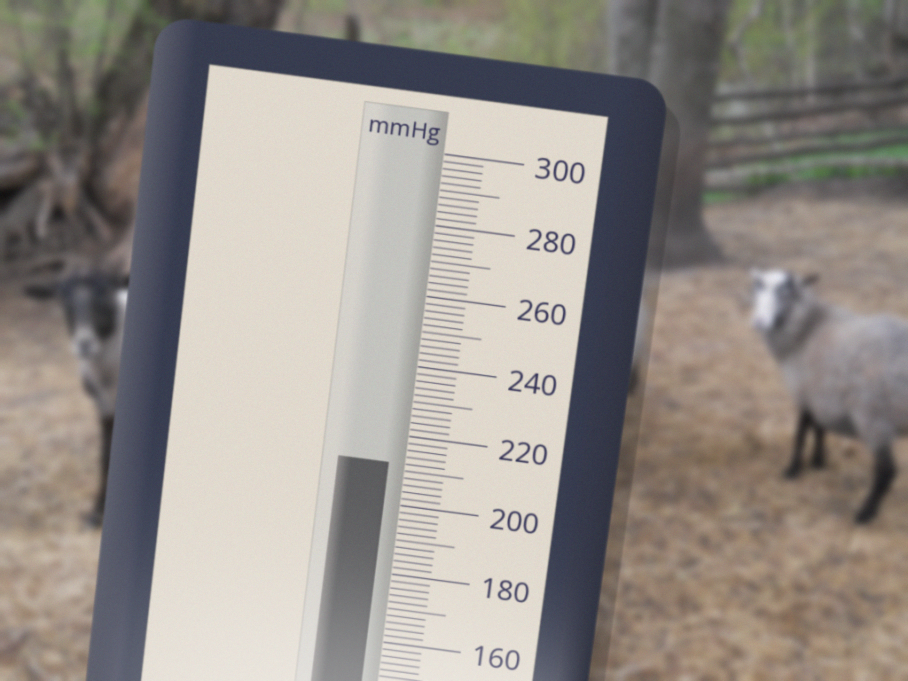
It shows value=212 unit=mmHg
